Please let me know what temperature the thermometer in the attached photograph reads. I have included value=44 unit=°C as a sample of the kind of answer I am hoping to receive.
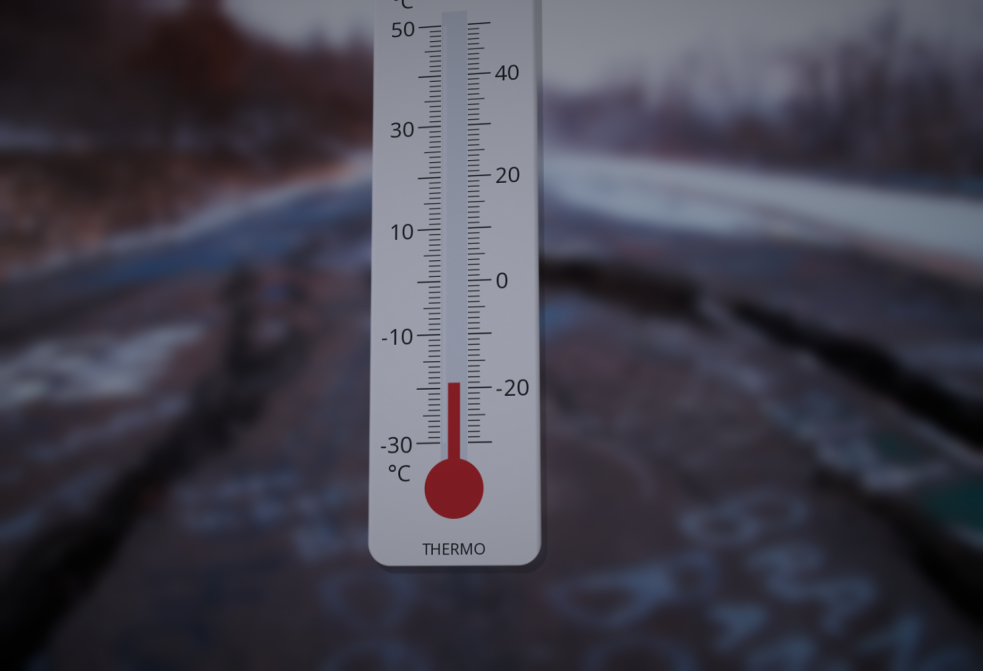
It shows value=-19 unit=°C
